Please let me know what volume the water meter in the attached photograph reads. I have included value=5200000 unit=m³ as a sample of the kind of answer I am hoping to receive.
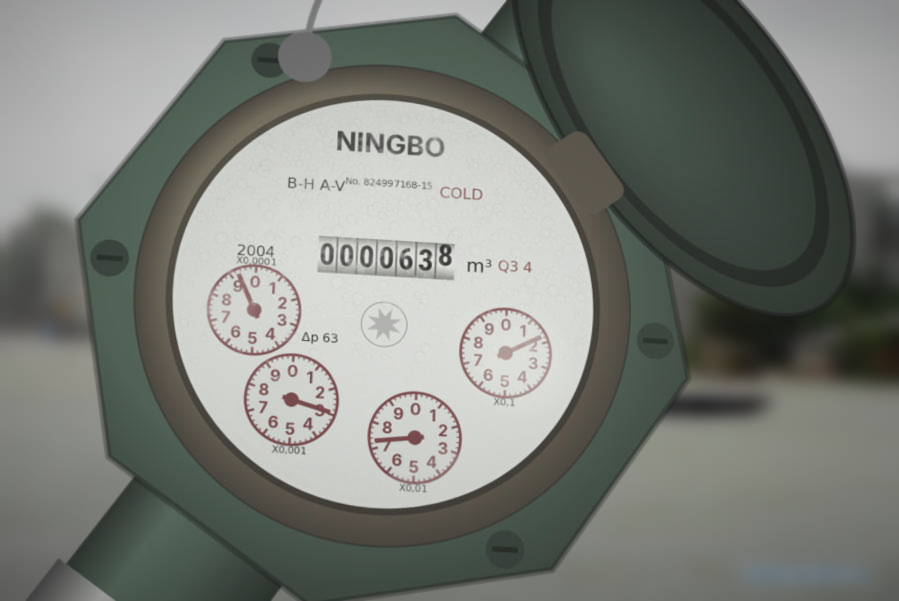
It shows value=638.1729 unit=m³
